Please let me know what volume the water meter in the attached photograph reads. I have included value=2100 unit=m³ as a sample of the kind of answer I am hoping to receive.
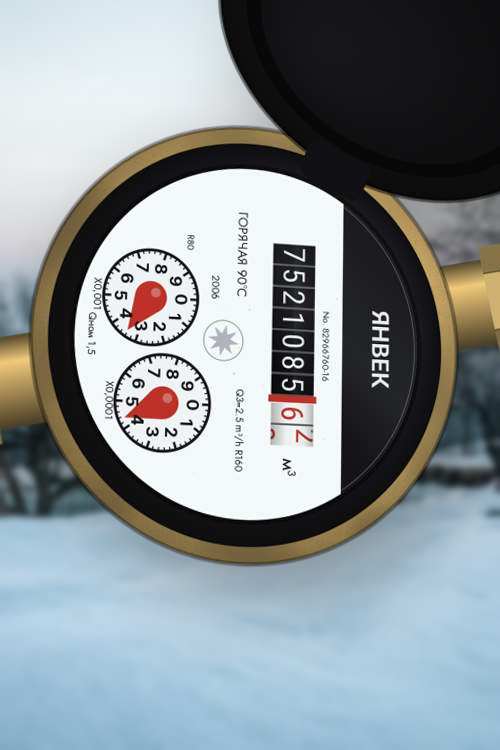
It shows value=7521085.6234 unit=m³
